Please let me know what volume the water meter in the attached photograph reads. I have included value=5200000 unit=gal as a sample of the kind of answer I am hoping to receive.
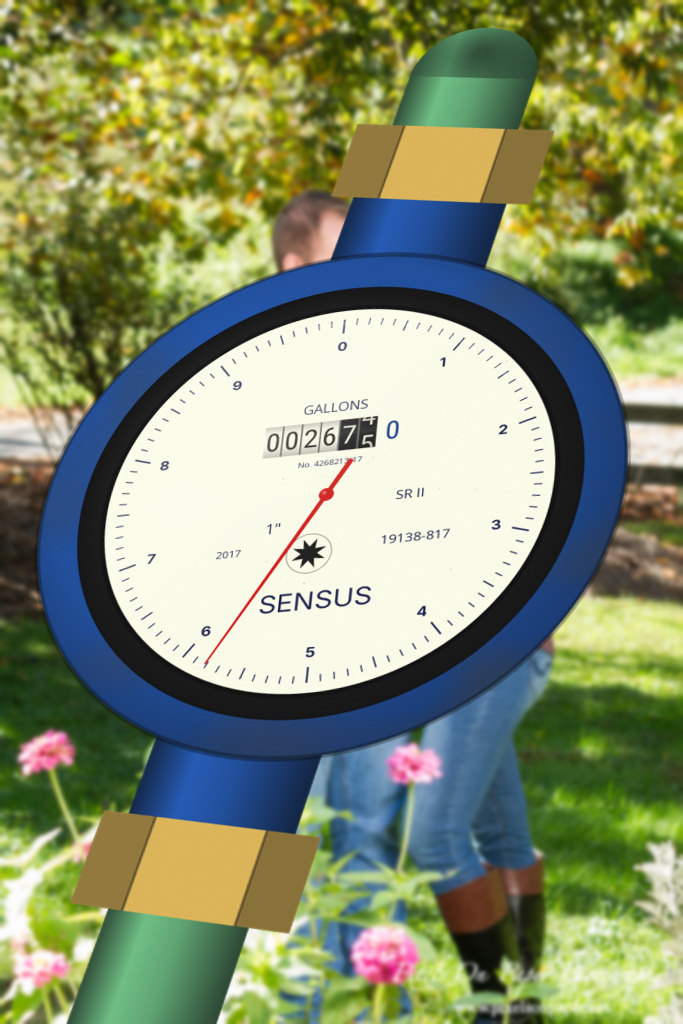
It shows value=26745.8 unit=gal
